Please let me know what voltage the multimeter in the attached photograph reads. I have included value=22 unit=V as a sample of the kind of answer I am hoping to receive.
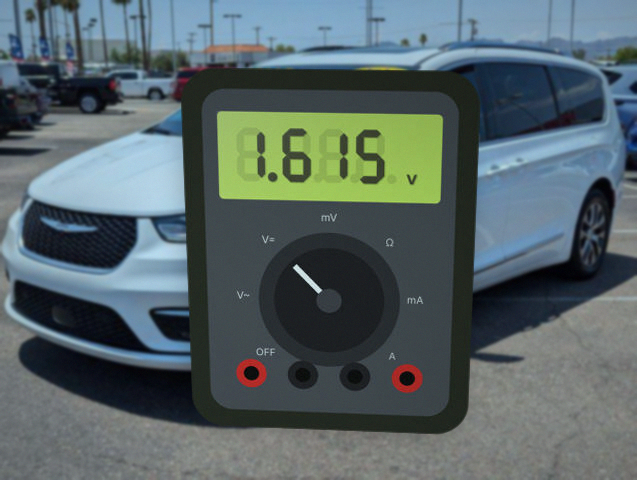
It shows value=1.615 unit=V
